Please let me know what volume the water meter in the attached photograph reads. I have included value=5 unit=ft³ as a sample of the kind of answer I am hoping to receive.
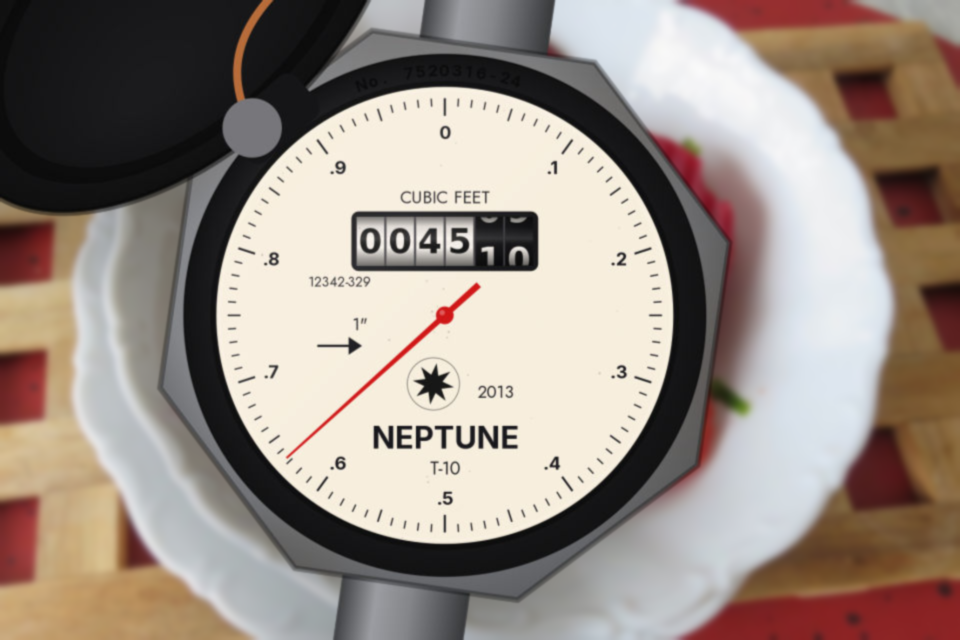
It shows value=4509.63 unit=ft³
